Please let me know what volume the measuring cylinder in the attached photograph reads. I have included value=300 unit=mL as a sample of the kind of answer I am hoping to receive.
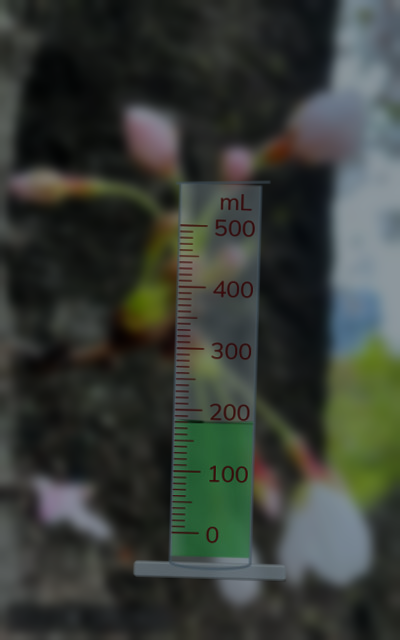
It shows value=180 unit=mL
